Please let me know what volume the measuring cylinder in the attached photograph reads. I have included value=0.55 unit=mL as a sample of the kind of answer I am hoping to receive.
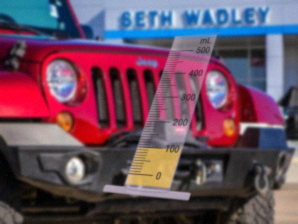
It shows value=100 unit=mL
